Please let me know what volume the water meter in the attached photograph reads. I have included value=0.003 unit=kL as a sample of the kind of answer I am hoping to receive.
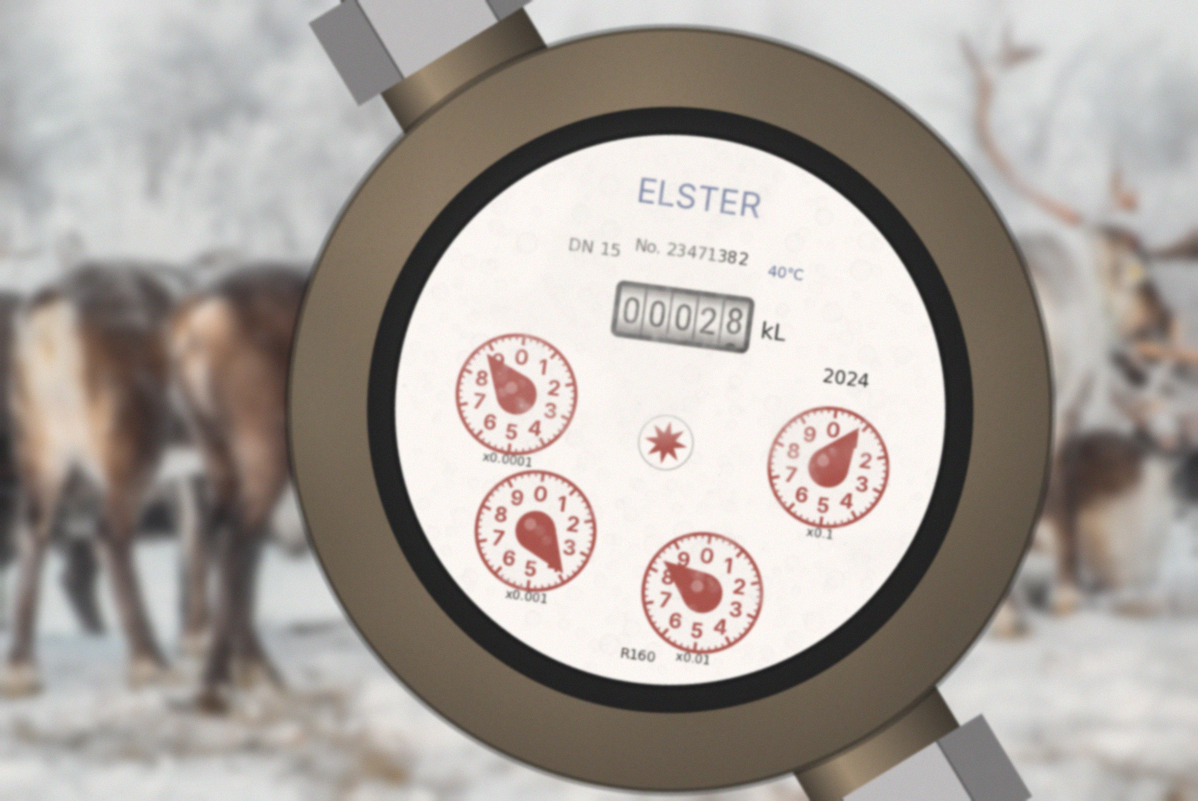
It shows value=28.0838 unit=kL
